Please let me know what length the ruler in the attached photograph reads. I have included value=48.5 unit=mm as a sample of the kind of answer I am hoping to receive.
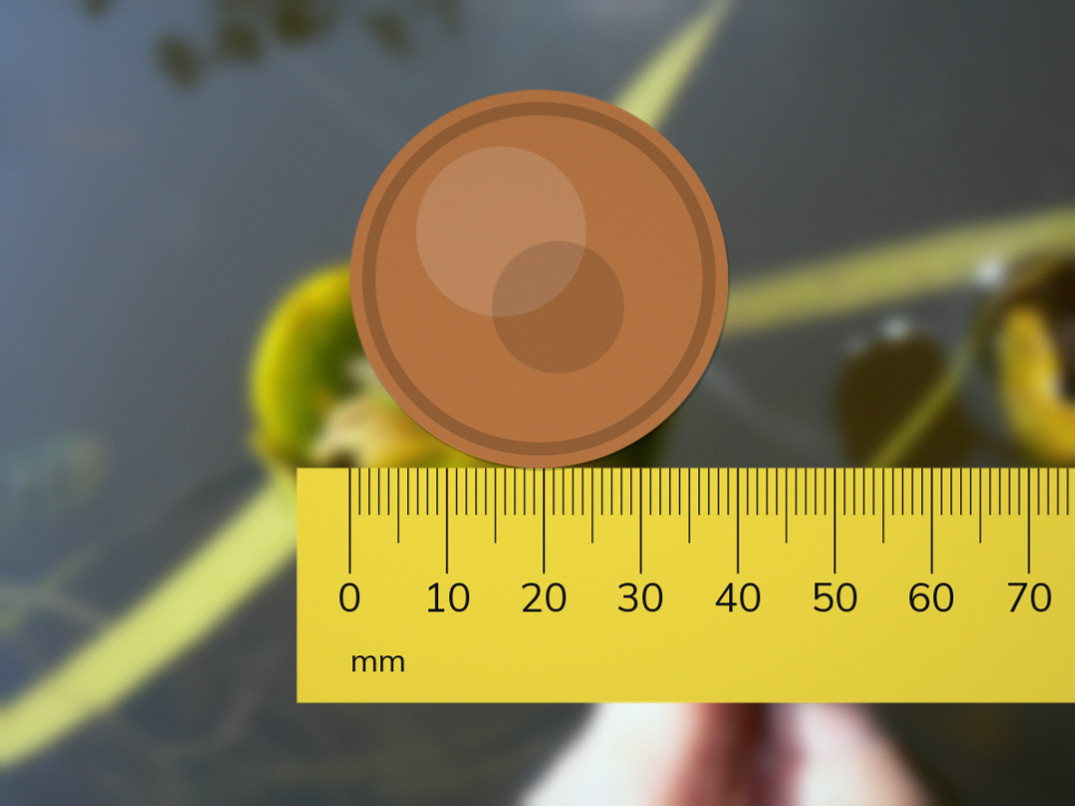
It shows value=39 unit=mm
